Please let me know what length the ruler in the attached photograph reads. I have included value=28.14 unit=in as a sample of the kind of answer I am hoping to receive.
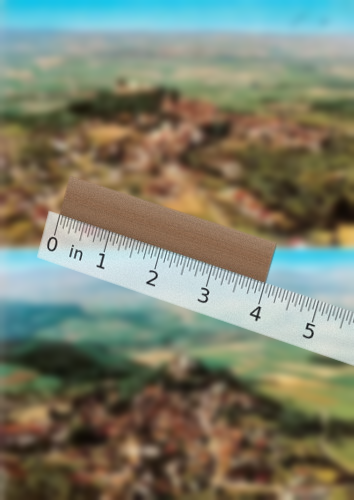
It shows value=4 unit=in
